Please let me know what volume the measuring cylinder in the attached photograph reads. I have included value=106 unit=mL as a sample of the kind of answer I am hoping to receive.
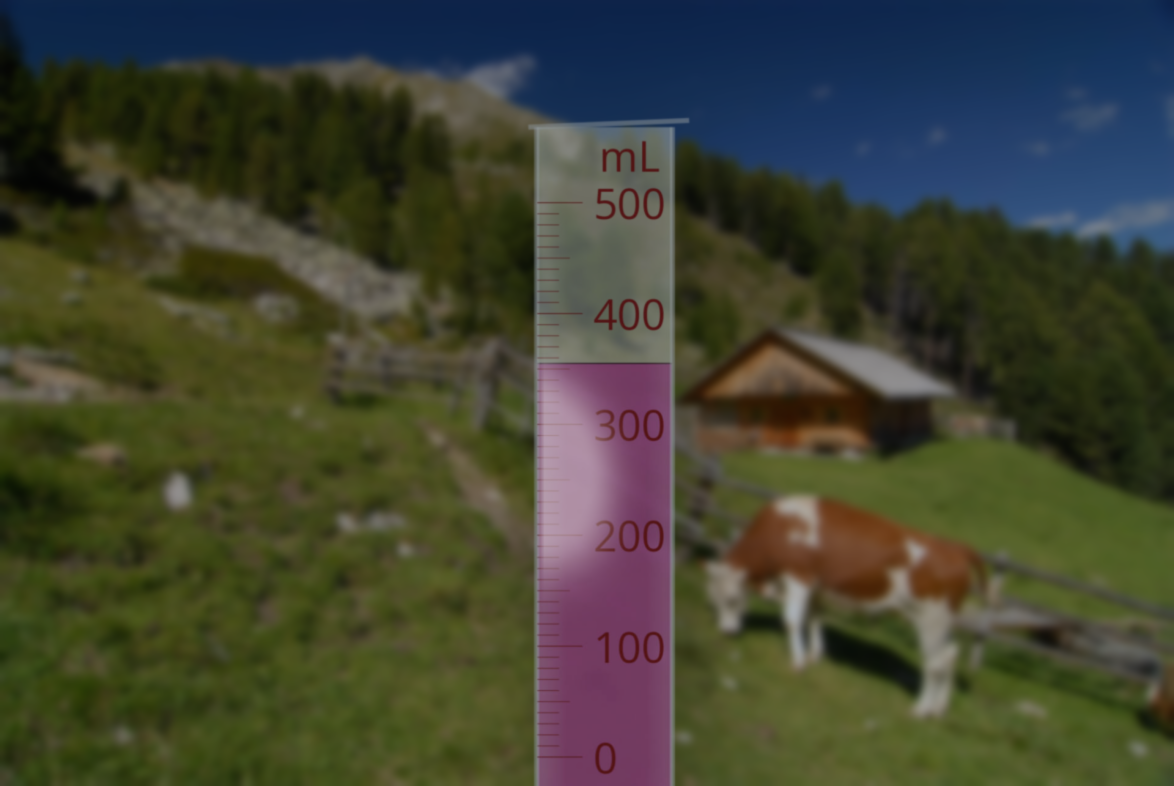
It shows value=355 unit=mL
